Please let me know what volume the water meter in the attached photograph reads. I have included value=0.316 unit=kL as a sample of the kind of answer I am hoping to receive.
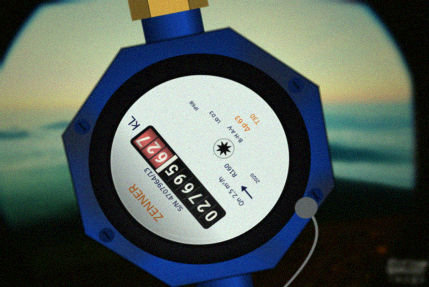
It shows value=27695.627 unit=kL
